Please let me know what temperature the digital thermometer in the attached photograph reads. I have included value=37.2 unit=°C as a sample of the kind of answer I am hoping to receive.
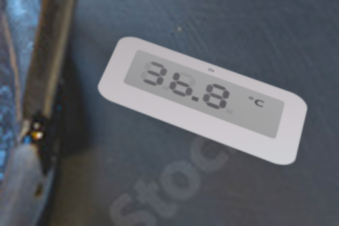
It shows value=36.8 unit=°C
